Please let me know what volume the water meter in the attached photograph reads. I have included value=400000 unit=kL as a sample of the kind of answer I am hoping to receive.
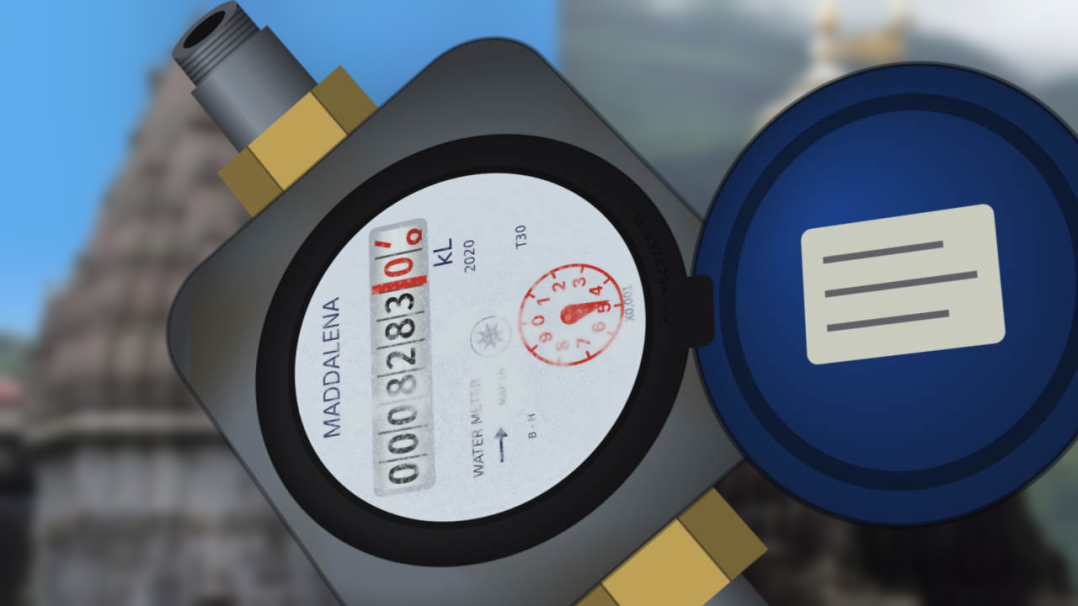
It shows value=8283.074 unit=kL
